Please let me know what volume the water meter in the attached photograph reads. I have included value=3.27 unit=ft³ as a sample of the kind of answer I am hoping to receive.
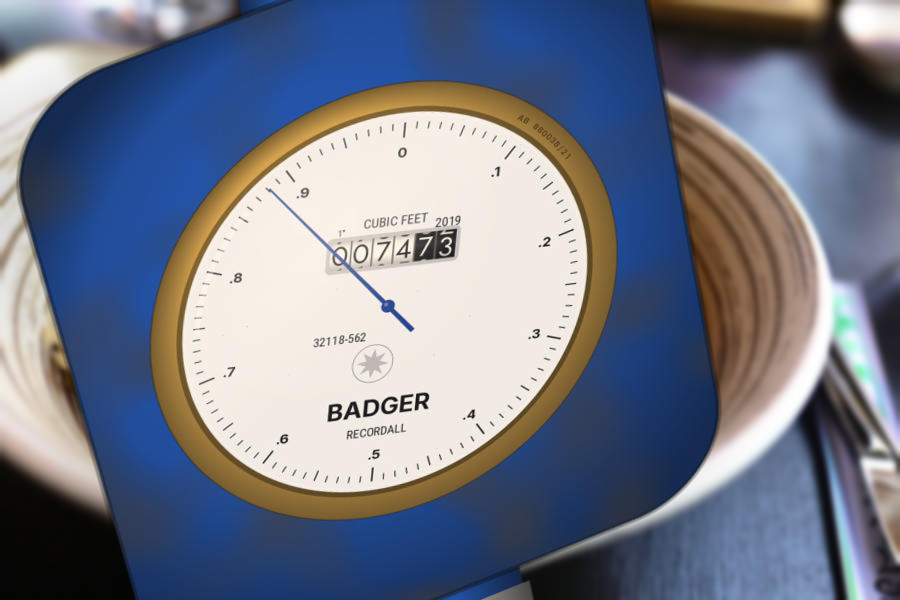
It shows value=7472.88 unit=ft³
